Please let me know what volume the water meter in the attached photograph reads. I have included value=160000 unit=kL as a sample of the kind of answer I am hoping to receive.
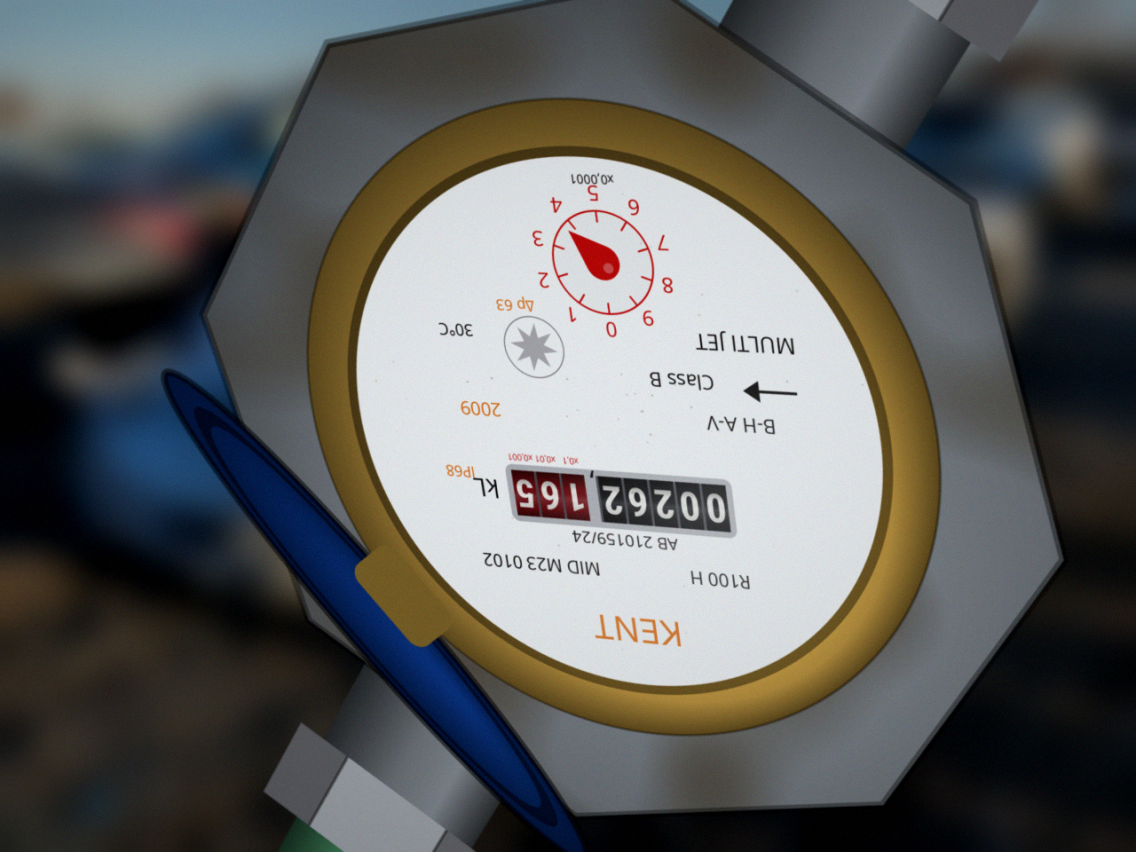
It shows value=262.1653 unit=kL
